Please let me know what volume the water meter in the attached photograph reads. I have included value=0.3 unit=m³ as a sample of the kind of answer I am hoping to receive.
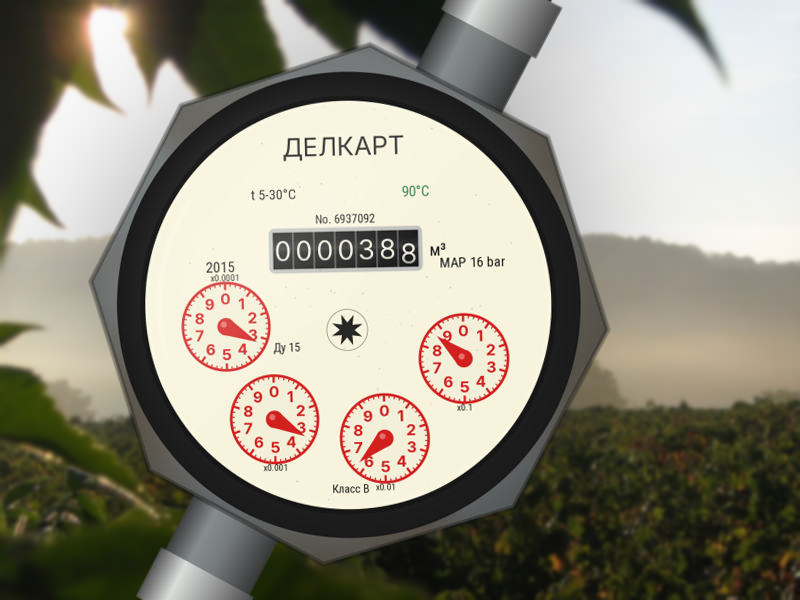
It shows value=387.8633 unit=m³
